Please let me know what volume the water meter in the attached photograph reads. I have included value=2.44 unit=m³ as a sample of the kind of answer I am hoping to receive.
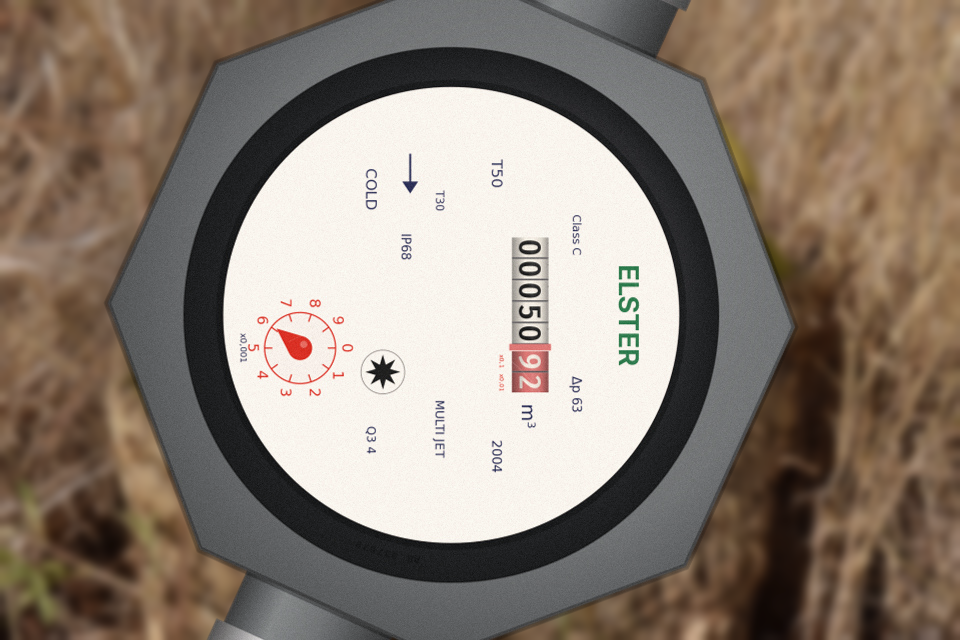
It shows value=50.926 unit=m³
